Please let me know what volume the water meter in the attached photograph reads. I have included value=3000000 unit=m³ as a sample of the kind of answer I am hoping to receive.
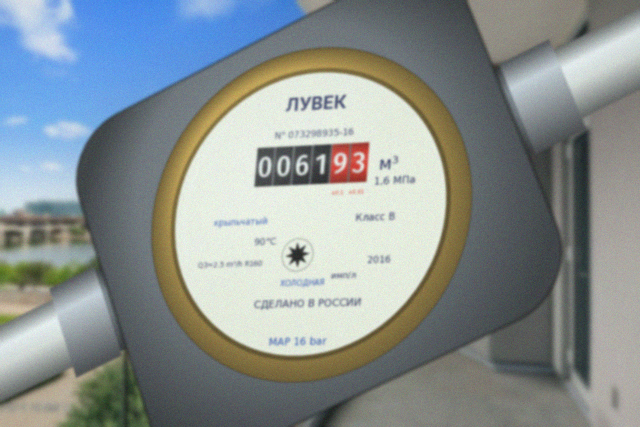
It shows value=61.93 unit=m³
